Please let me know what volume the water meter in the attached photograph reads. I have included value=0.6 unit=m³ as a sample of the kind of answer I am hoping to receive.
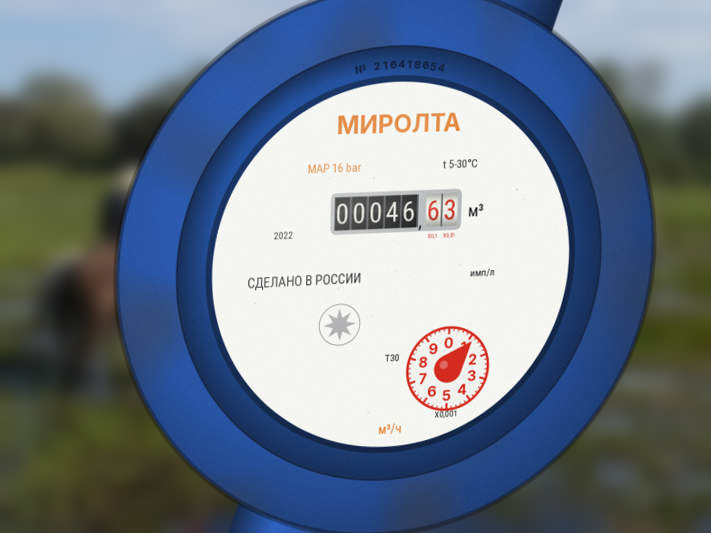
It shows value=46.631 unit=m³
